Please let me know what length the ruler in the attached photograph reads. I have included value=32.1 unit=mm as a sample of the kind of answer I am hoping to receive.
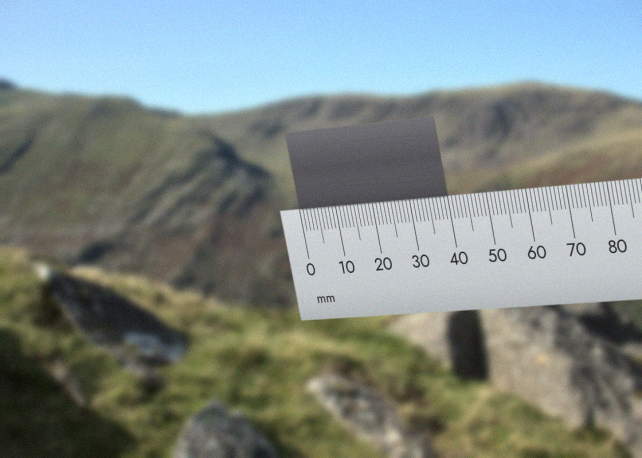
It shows value=40 unit=mm
